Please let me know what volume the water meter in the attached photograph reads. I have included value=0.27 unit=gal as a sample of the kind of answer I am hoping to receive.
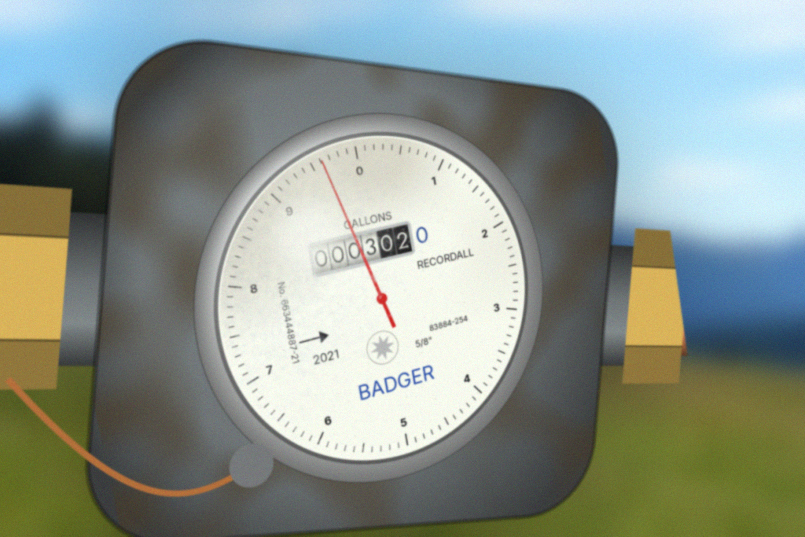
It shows value=3019.6 unit=gal
